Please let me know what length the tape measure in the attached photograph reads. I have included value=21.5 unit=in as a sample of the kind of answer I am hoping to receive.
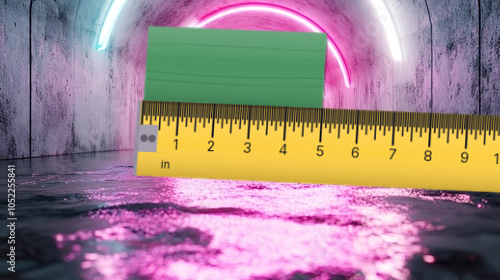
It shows value=5 unit=in
